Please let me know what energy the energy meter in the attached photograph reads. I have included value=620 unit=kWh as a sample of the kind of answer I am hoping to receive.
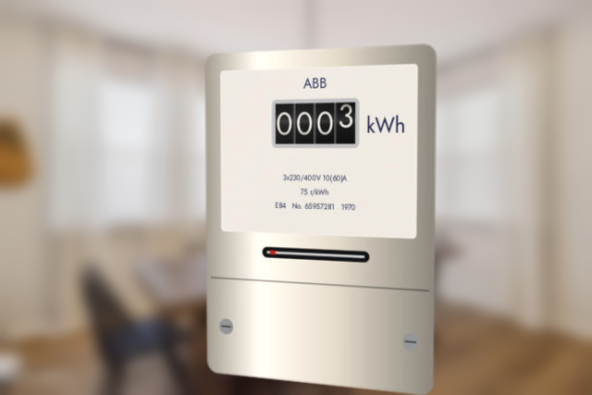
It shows value=3 unit=kWh
